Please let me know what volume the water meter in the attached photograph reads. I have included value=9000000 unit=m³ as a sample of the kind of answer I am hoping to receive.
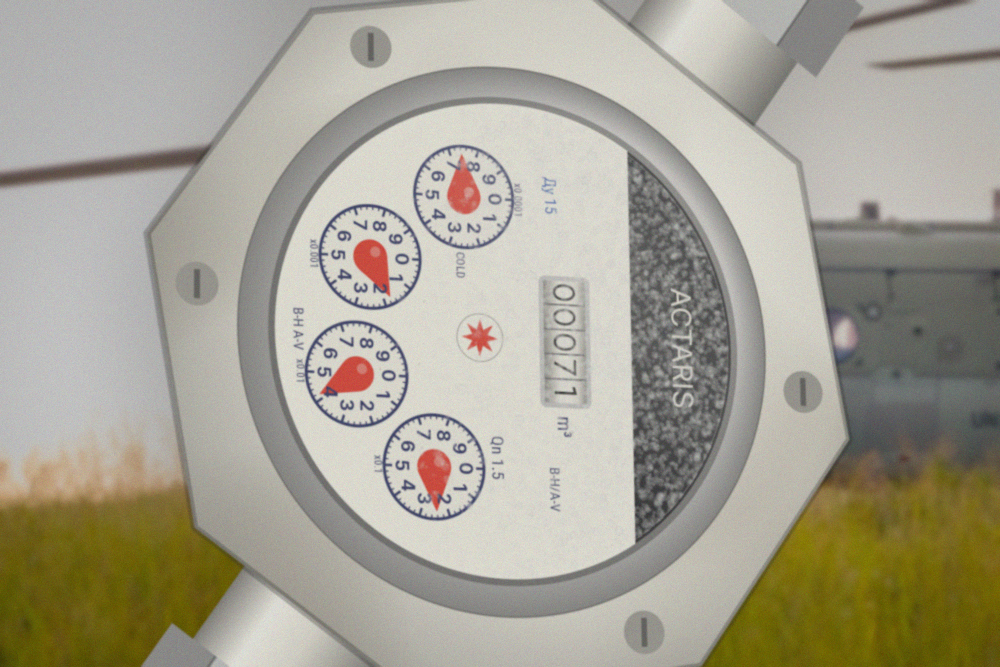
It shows value=71.2417 unit=m³
